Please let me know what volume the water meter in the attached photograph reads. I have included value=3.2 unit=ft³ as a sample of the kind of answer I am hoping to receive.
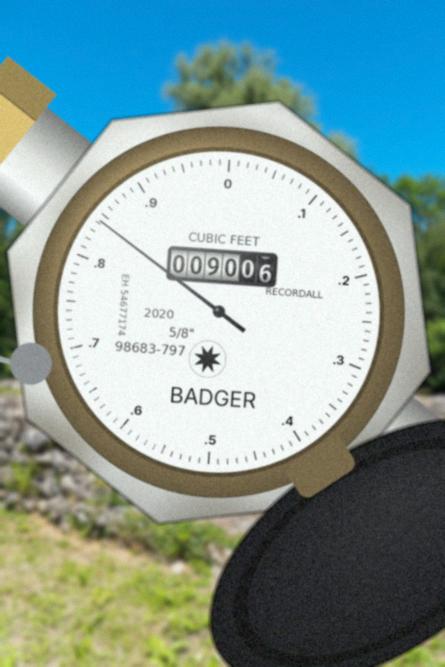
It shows value=9005.84 unit=ft³
